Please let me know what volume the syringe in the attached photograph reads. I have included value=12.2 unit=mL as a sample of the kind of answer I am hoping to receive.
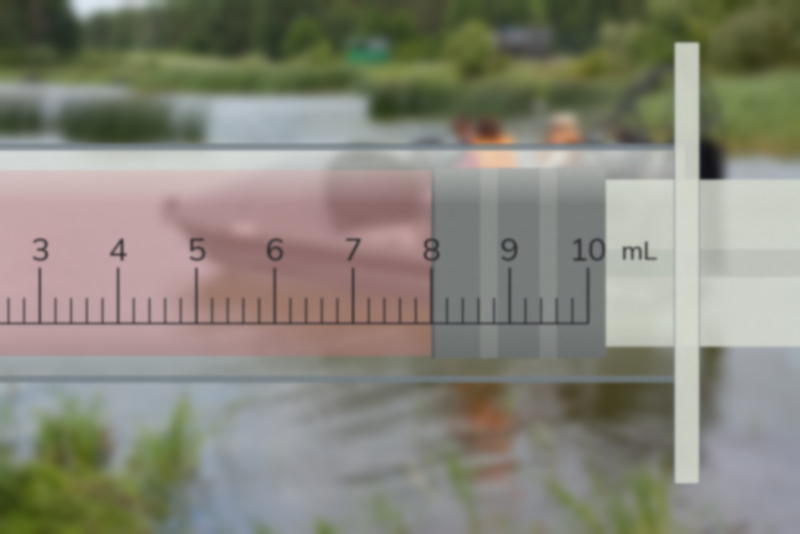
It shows value=8 unit=mL
